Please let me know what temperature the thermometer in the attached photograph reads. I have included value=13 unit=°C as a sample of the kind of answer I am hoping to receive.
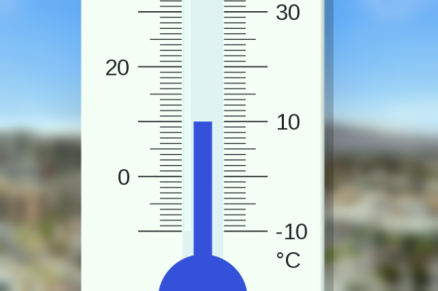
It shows value=10 unit=°C
